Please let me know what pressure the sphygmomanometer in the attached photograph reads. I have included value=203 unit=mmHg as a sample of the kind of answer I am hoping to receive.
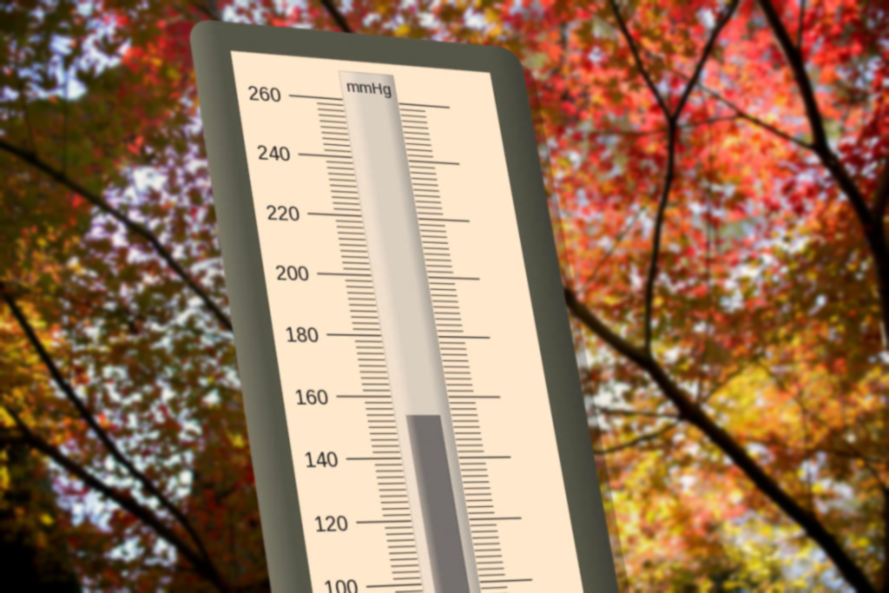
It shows value=154 unit=mmHg
